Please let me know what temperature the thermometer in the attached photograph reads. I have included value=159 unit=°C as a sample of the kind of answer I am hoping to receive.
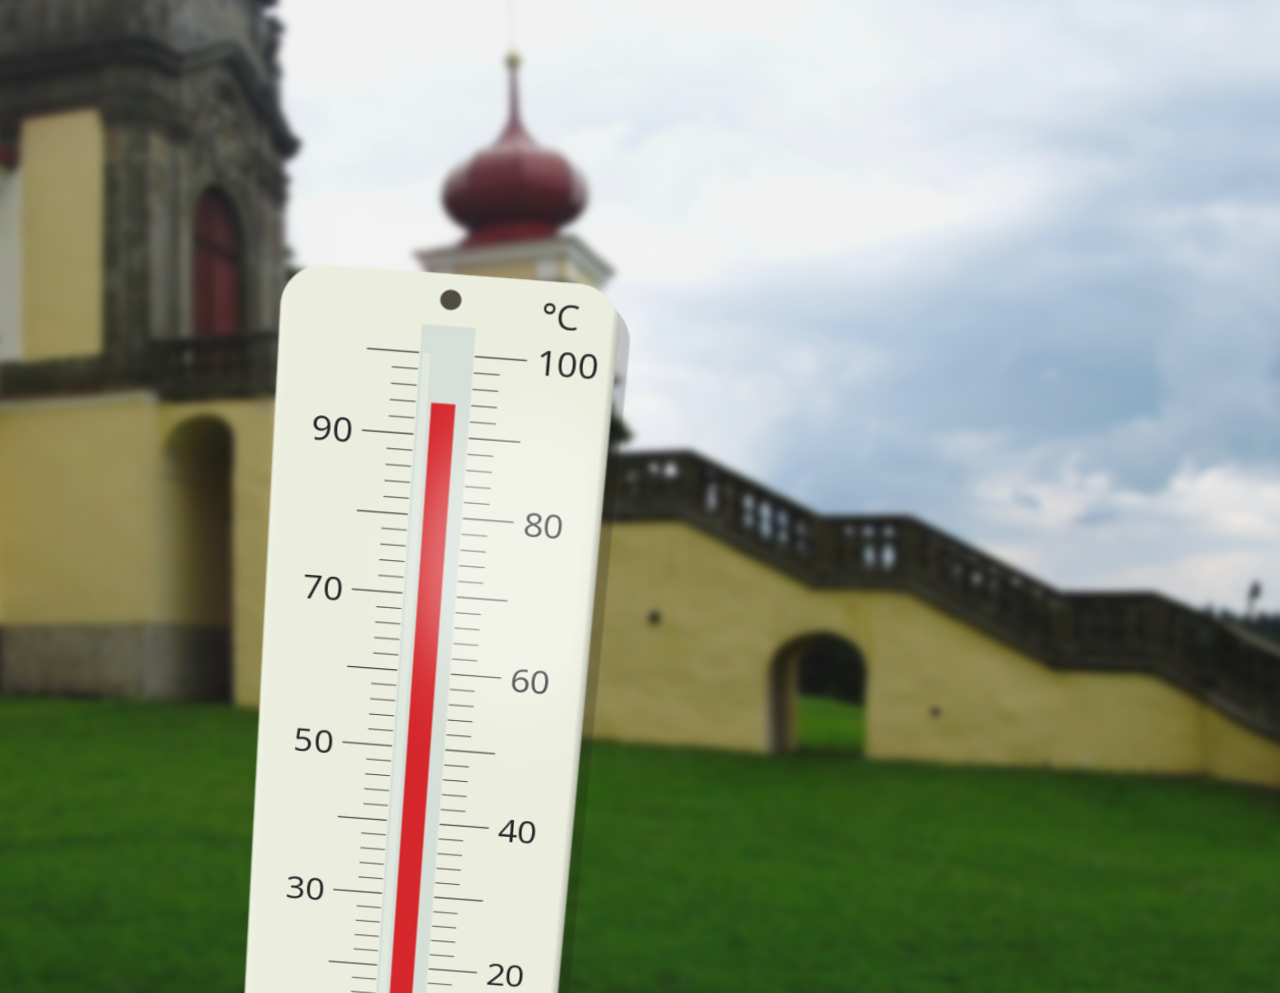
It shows value=94 unit=°C
